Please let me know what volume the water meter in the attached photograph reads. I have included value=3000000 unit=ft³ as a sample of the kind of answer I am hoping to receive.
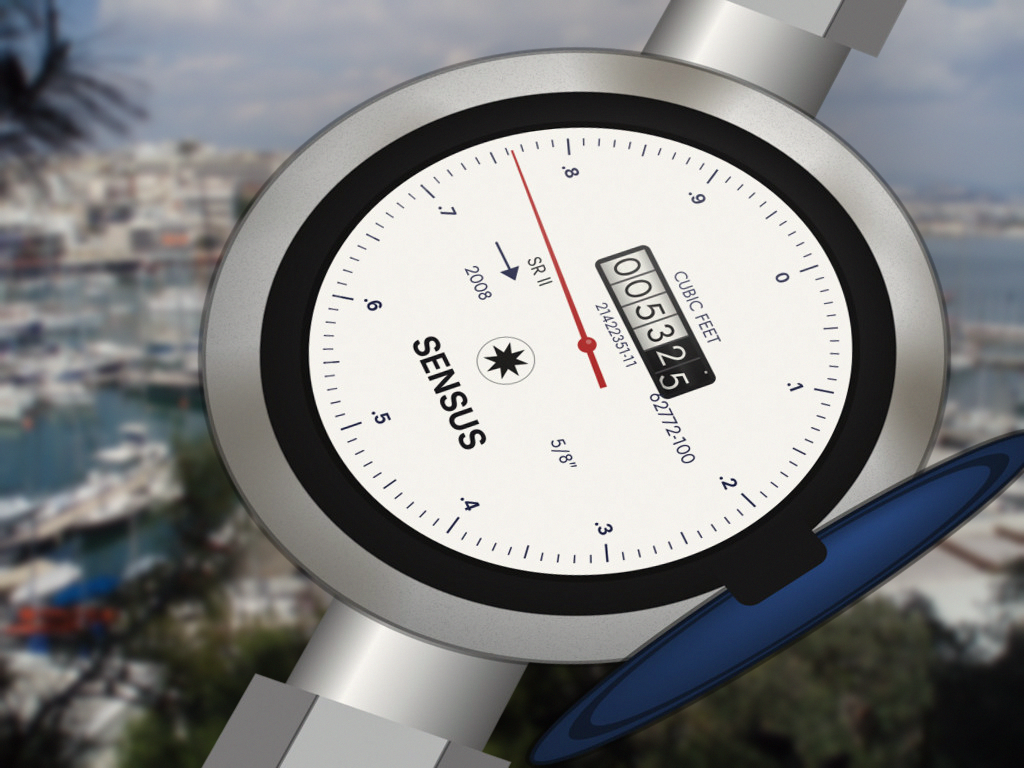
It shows value=5324.76 unit=ft³
